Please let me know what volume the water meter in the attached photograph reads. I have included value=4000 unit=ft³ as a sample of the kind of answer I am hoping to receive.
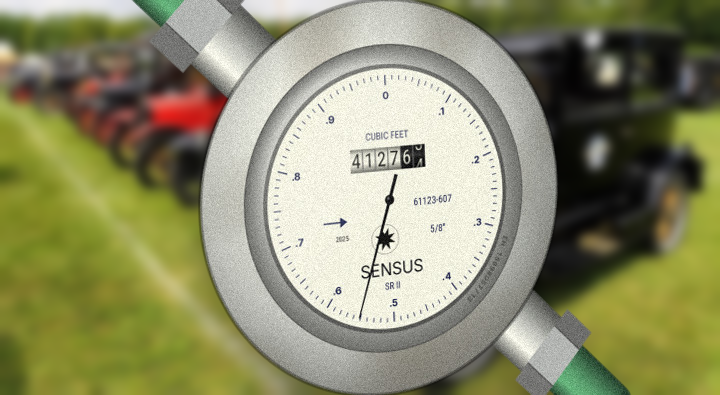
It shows value=412763.55 unit=ft³
